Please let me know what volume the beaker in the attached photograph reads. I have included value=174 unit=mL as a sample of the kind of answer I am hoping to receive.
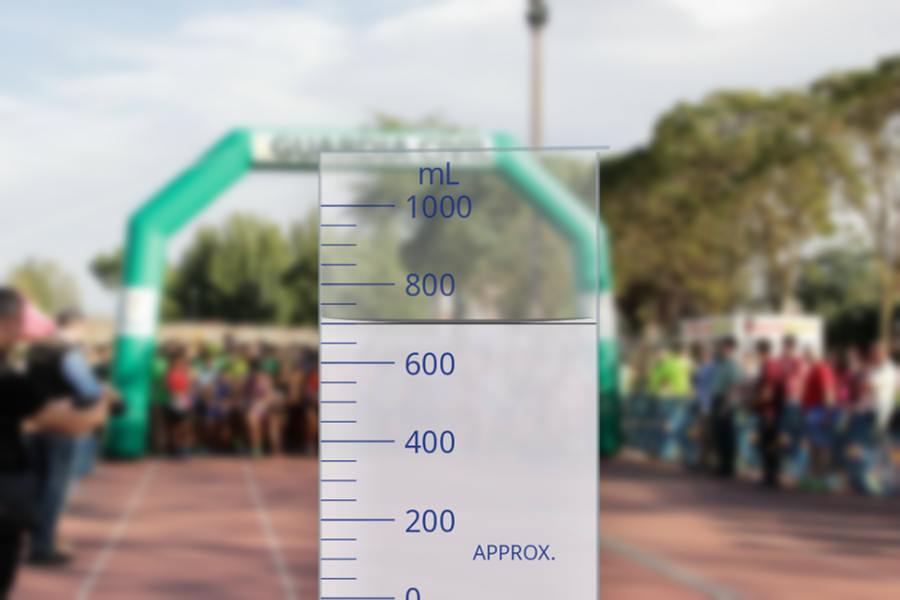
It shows value=700 unit=mL
